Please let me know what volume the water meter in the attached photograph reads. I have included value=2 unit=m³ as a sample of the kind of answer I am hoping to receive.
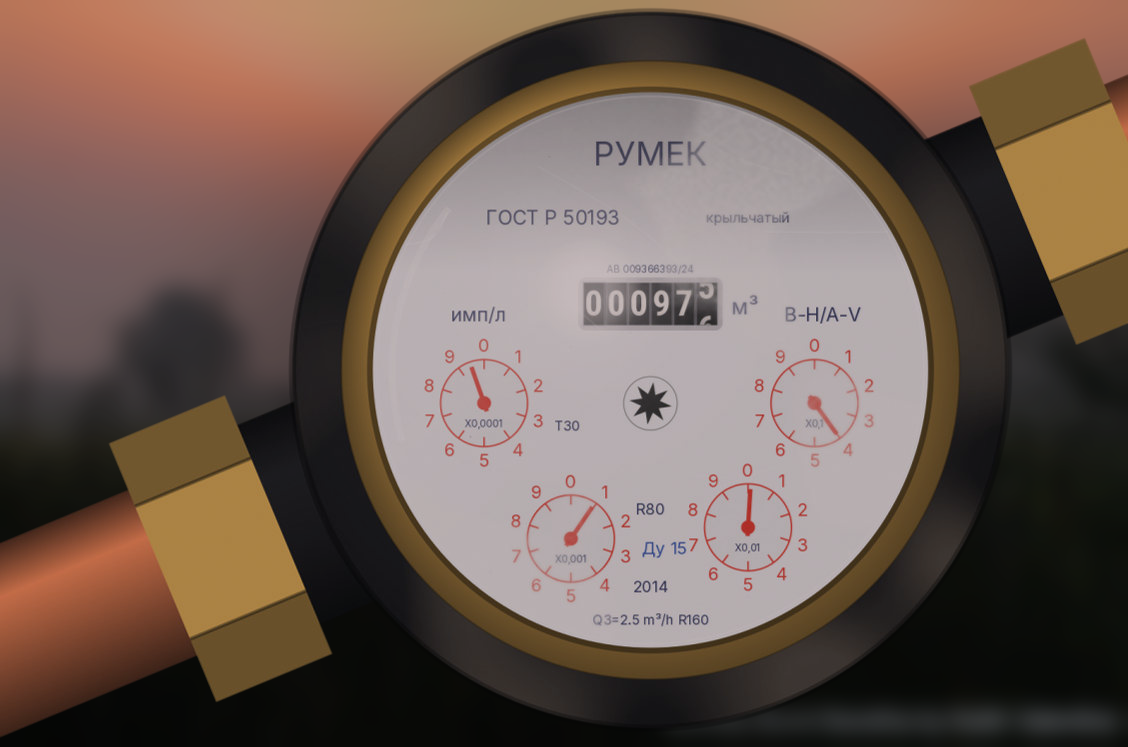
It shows value=975.4009 unit=m³
